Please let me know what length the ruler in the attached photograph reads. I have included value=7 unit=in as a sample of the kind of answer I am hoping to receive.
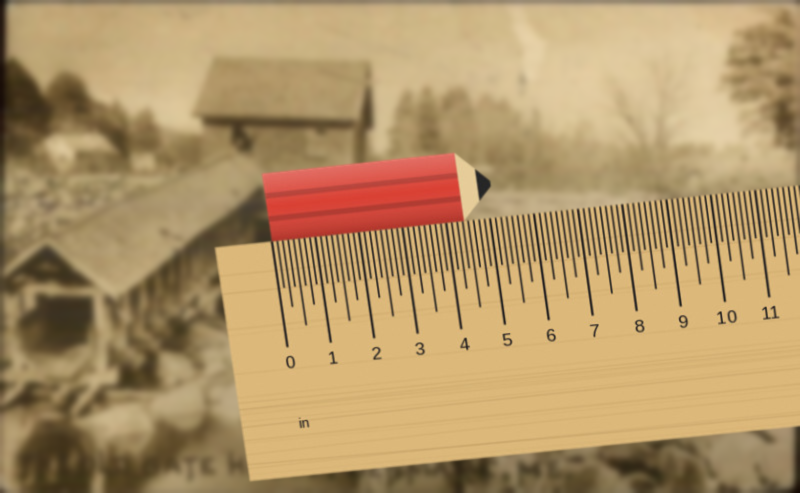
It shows value=5.125 unit=in
